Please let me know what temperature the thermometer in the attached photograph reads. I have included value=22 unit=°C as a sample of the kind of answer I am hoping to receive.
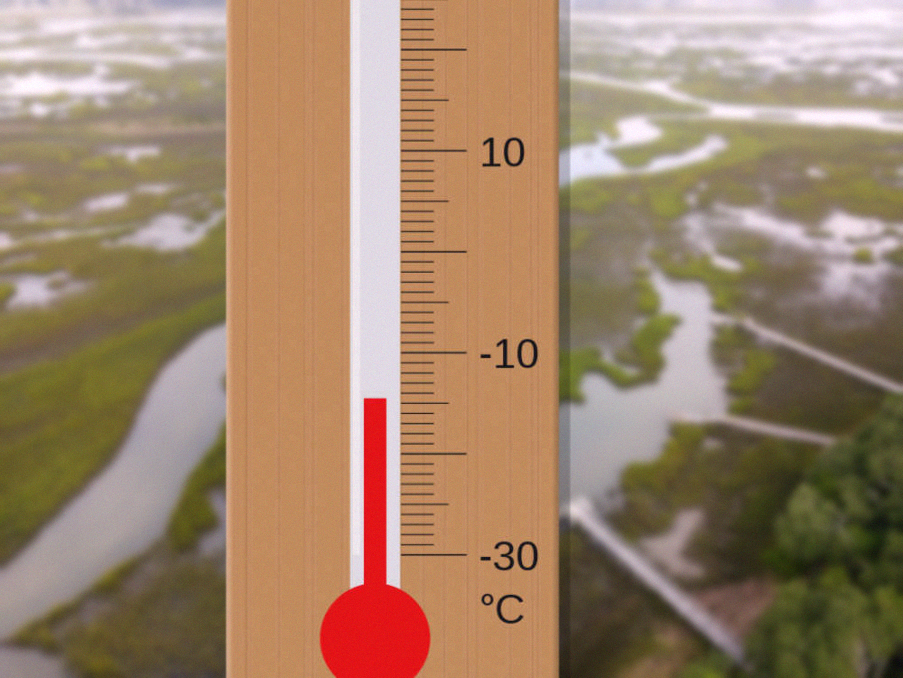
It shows value=-14.5 unit=°C
